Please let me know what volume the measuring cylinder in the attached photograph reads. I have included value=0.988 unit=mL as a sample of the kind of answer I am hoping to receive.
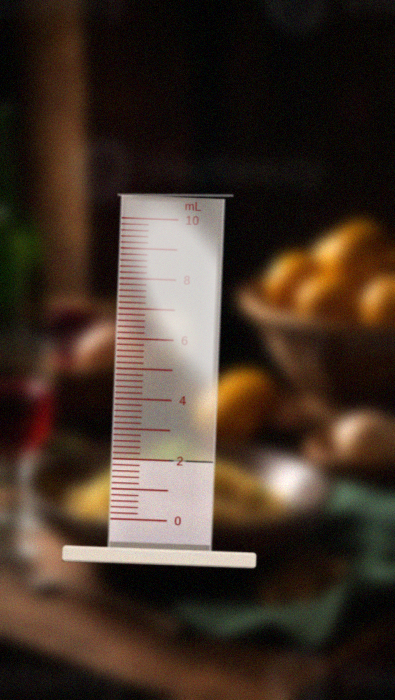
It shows value=2 unit=mL
